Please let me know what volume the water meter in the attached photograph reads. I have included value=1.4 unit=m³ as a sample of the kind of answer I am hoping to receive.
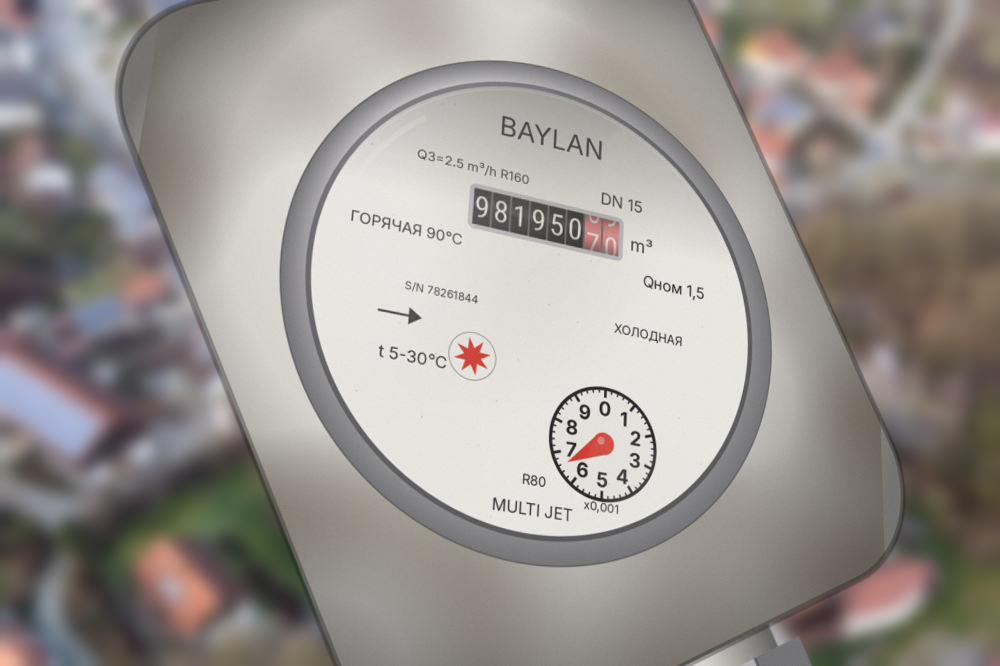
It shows value=981950.696 unit=m³
